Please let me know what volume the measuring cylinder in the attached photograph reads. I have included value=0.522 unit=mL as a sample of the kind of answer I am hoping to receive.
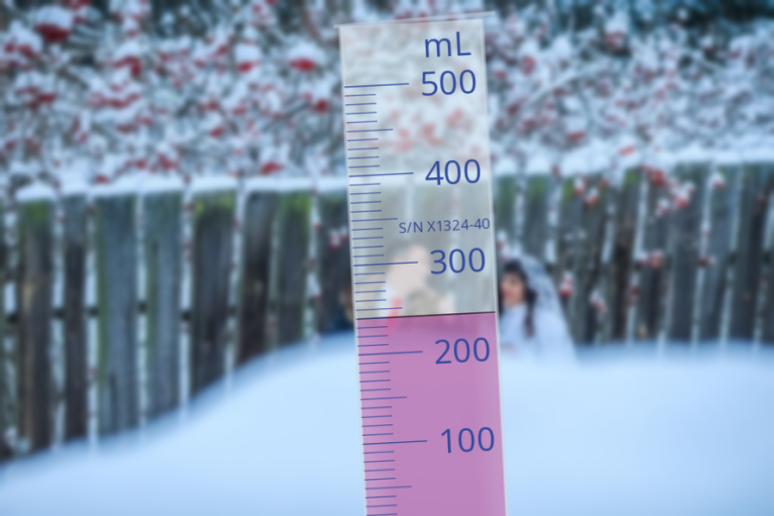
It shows value=240 unit=mL
